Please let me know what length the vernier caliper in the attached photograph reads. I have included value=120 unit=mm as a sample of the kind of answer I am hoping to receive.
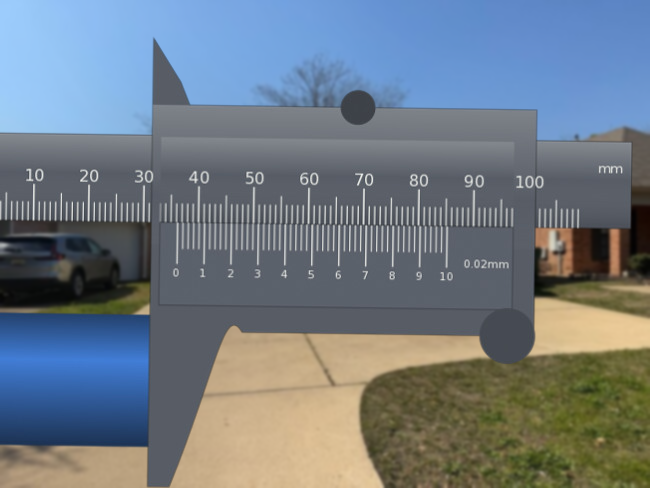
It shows value=36.2 unit=mm
